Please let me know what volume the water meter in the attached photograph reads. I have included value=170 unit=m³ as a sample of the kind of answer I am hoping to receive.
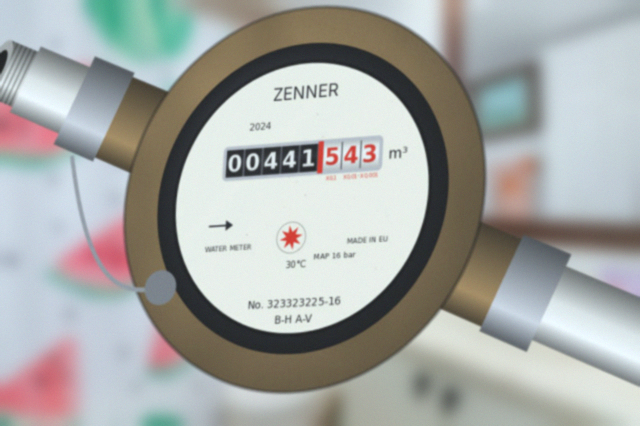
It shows value=441.543 unit=m³
